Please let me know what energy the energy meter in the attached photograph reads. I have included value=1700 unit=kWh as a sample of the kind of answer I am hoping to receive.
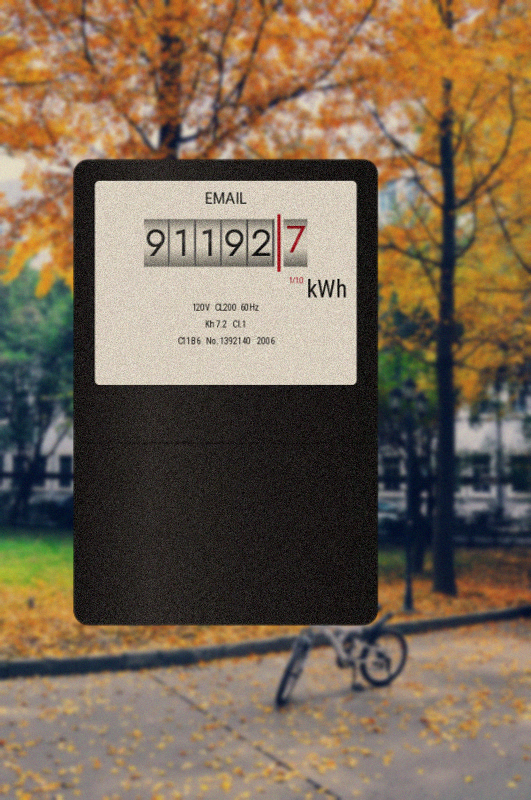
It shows value=91192.7 unit=kWh
